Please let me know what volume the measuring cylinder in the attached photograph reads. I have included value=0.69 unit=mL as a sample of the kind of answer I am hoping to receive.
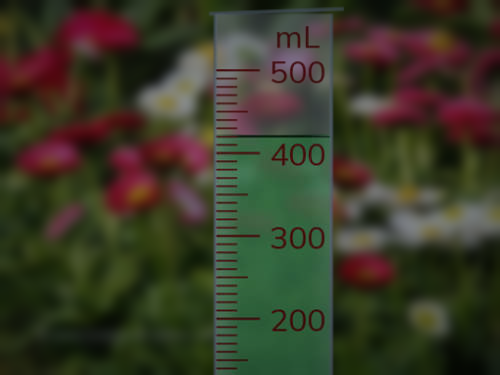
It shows value=420 unit=mL
